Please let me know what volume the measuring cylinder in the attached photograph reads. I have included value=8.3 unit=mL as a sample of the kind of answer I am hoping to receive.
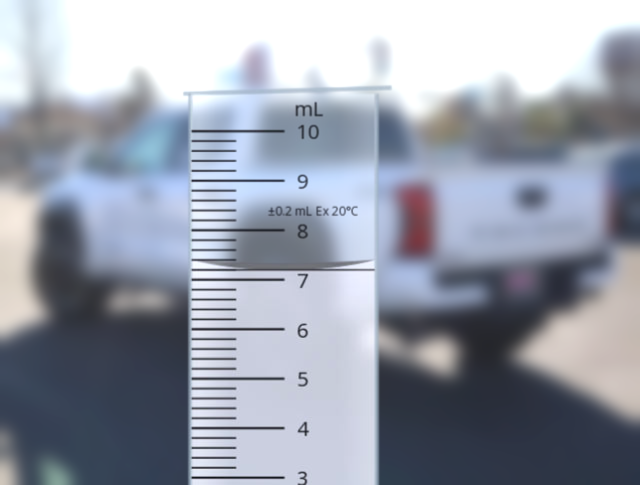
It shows value=7.2 unit=mL
